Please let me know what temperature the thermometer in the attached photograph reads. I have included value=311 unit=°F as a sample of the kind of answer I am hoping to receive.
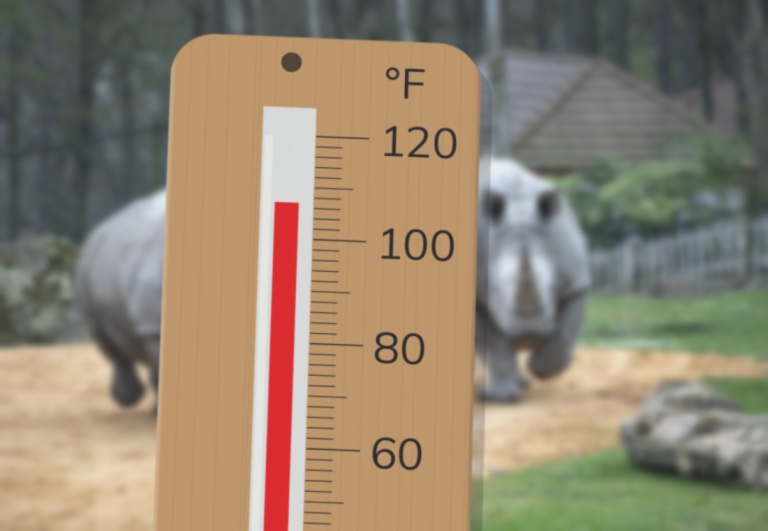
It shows value=107 unit=°F
